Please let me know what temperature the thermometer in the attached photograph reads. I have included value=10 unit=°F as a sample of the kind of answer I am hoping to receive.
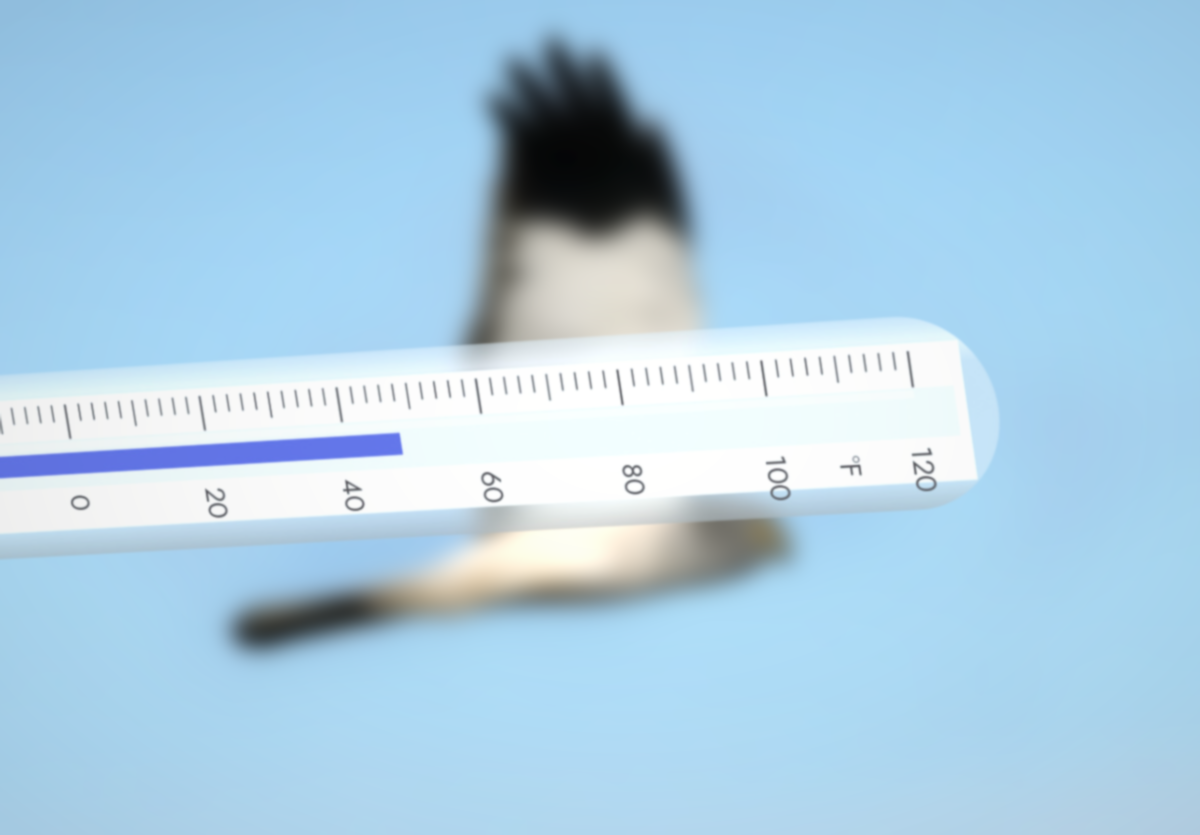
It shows value=48 unit=°F
